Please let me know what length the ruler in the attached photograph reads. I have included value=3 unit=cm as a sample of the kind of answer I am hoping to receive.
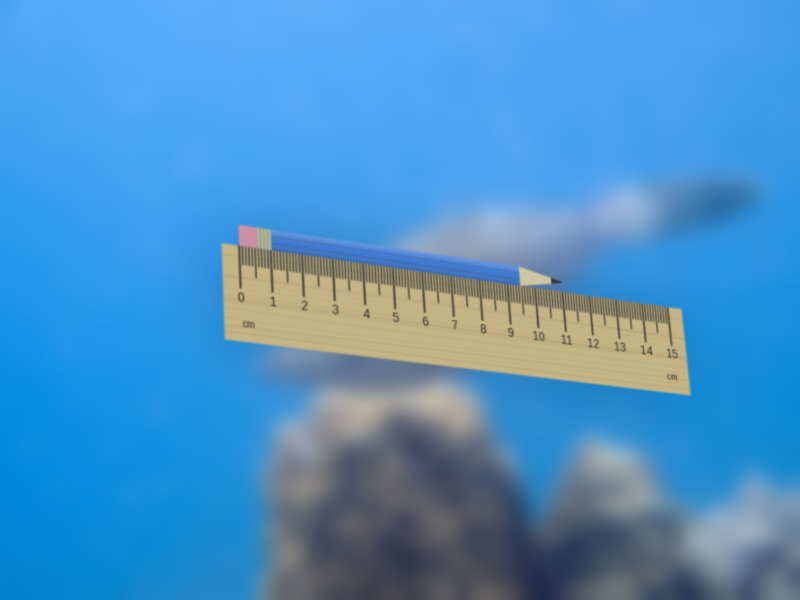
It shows value=11 unit=cm
